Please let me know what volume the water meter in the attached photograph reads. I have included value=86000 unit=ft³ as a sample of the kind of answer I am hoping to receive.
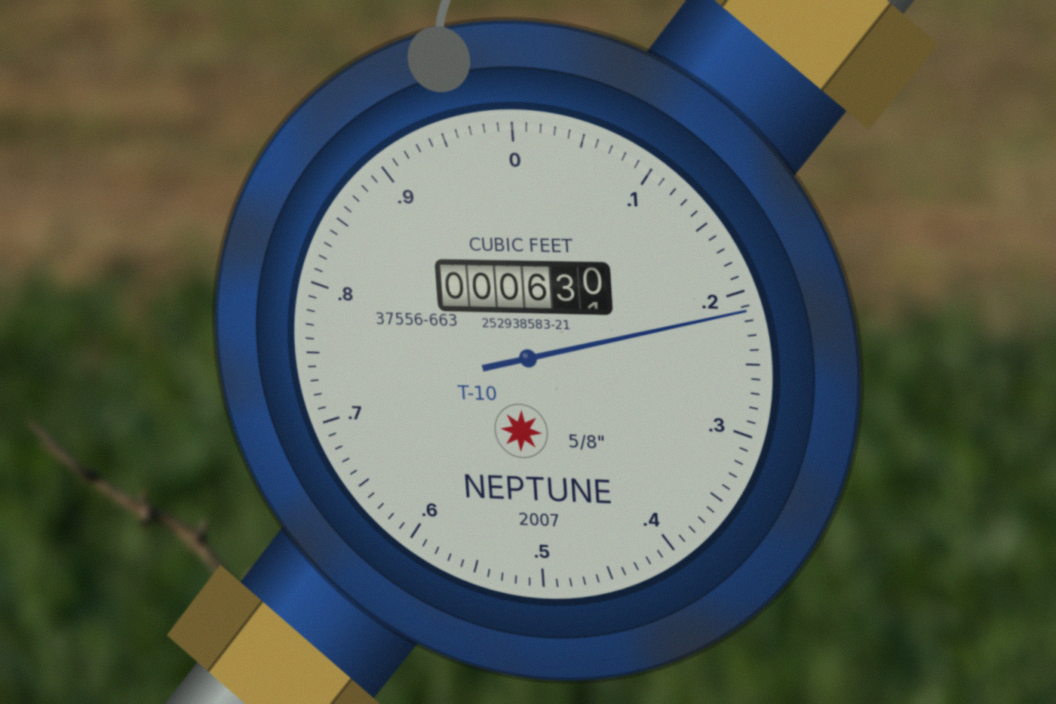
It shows value=630.21 unit=ft³
